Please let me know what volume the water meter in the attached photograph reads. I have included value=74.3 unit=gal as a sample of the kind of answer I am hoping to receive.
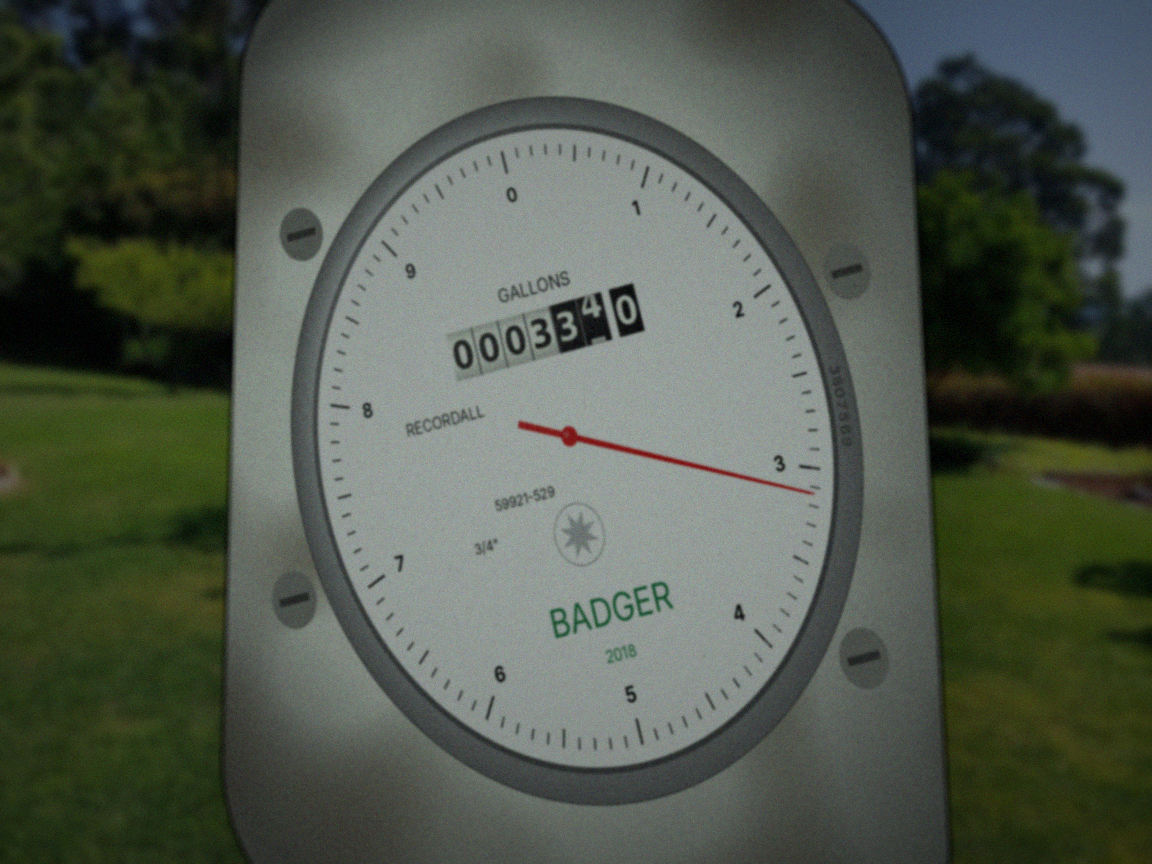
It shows value=3343.1 unit=gal
